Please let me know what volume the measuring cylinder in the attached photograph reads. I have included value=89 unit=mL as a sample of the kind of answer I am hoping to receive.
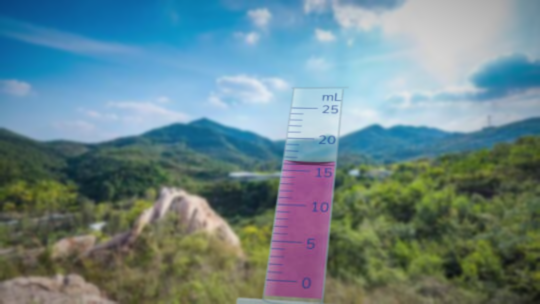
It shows value=16 unit=mL
